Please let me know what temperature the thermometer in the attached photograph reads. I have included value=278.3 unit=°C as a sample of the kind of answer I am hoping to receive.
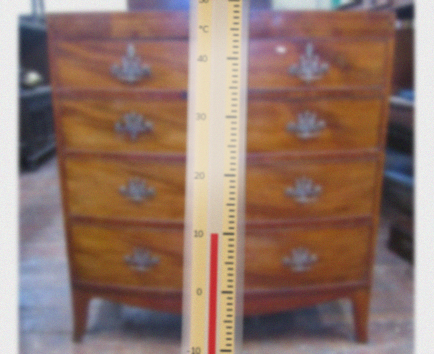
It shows value=10 unit=°C
